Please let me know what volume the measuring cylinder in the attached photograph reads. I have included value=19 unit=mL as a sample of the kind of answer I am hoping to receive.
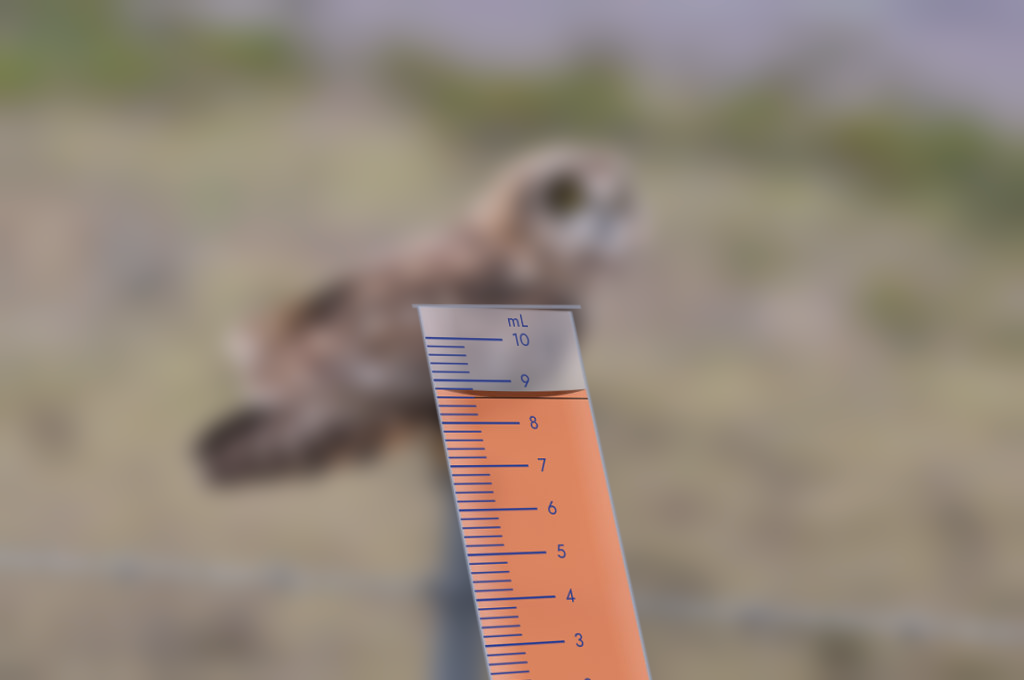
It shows value=8.6 unit=mL
